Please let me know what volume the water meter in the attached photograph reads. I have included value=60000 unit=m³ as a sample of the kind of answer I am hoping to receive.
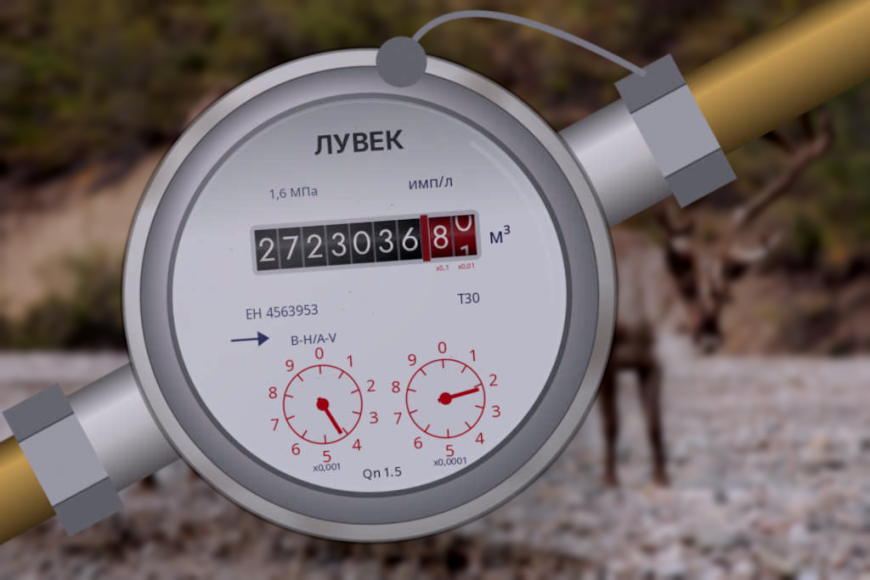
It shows value=2723036.8042 unit=m³
